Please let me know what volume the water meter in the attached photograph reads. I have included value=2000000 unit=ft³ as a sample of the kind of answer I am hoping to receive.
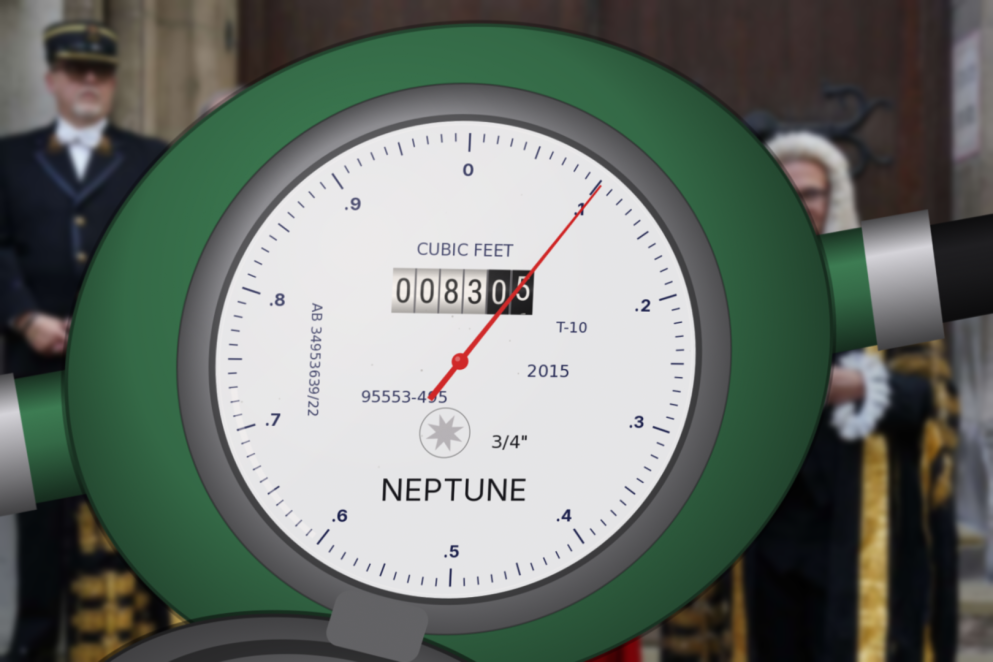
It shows value=8305.10 unit=ft³
